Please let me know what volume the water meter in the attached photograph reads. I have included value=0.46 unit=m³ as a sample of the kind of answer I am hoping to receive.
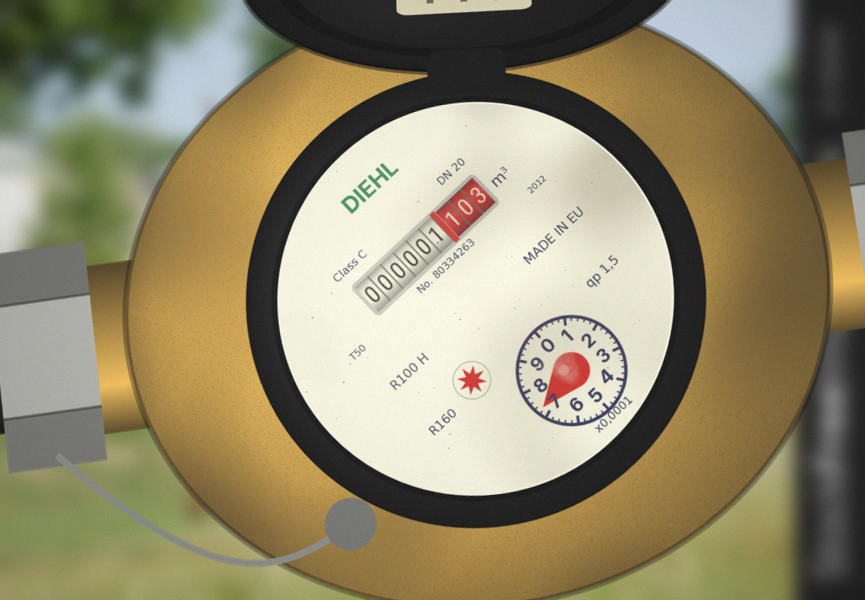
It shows value=1.1037 unit=m³
